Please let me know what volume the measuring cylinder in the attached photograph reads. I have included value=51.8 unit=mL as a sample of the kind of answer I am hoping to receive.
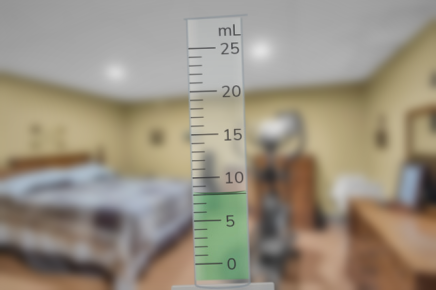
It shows value=8 unit=mL
